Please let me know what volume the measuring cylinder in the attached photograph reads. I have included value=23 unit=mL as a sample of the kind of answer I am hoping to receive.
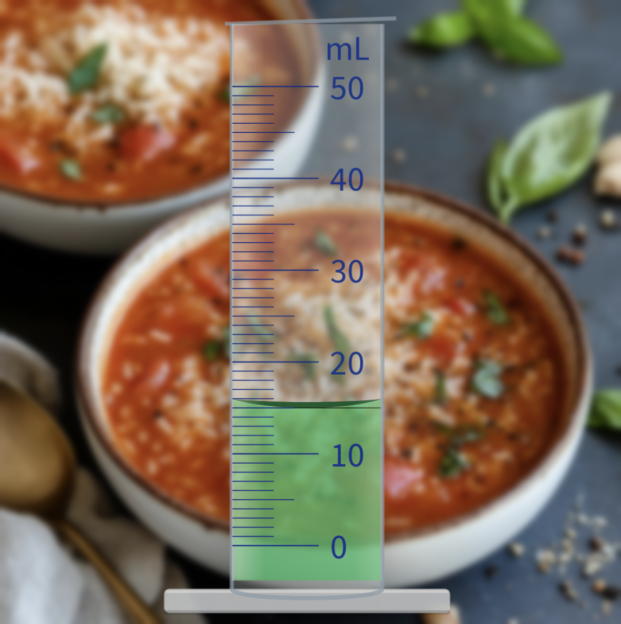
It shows value=15 unit=mL
